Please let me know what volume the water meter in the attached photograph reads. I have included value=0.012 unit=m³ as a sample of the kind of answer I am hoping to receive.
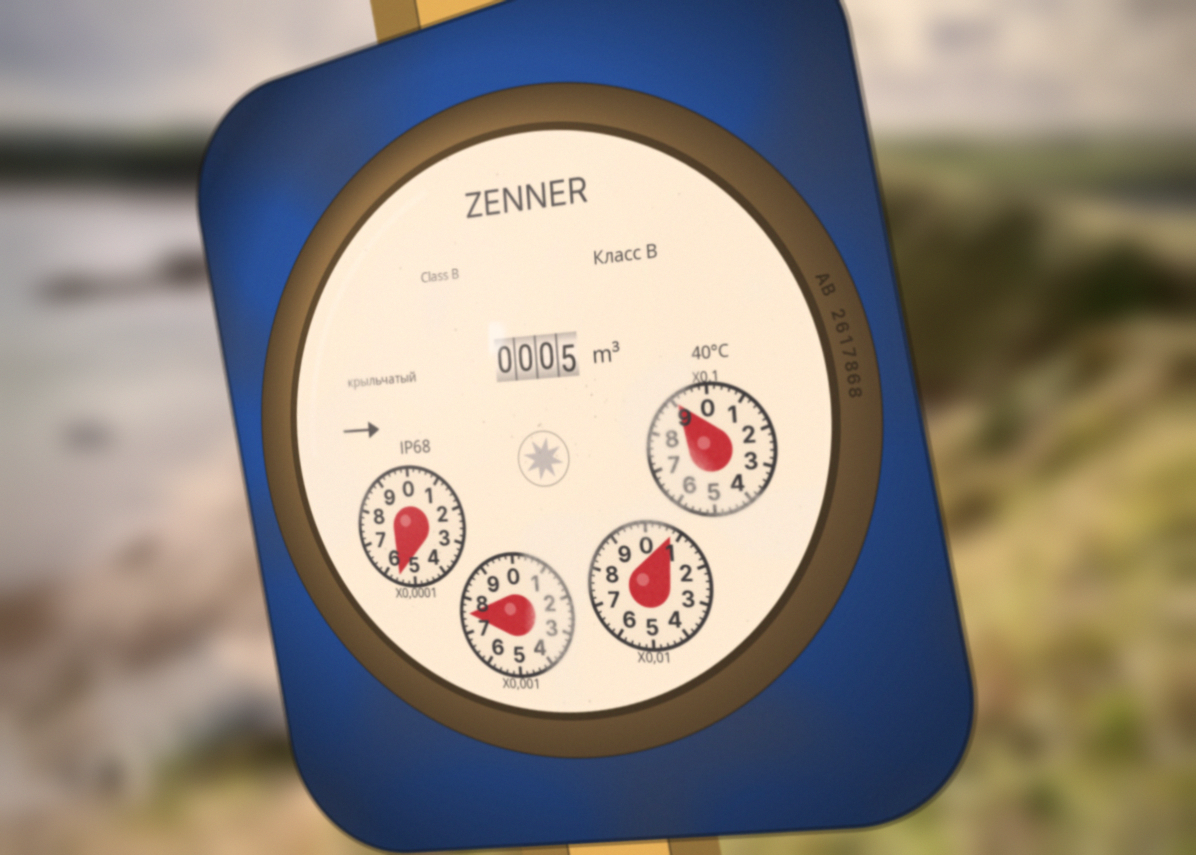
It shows value=4.9075 unit=m³
